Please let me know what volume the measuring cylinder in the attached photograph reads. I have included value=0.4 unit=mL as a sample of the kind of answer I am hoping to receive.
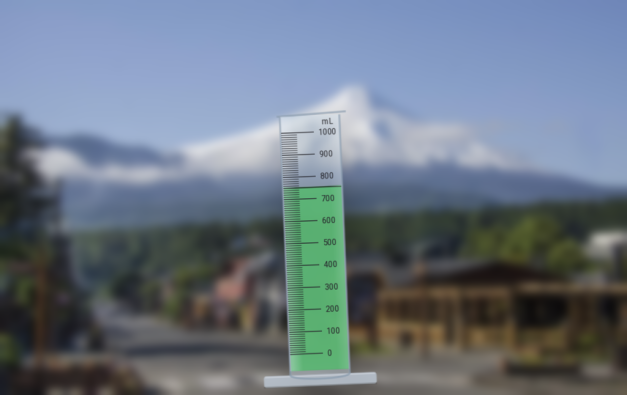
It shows value=750 unit=mL
